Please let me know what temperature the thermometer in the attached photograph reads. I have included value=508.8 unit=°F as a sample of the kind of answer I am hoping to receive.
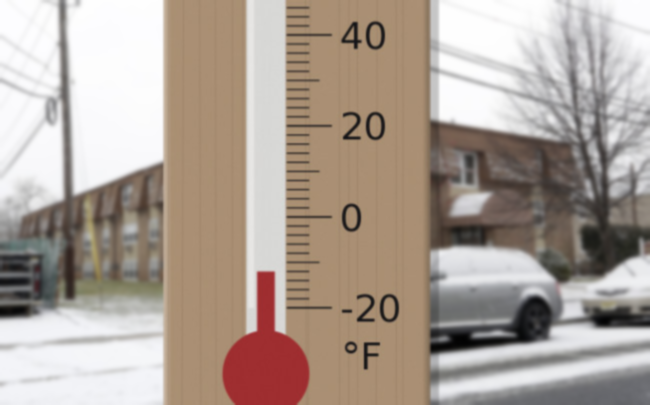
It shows value=-12 unit=°F
